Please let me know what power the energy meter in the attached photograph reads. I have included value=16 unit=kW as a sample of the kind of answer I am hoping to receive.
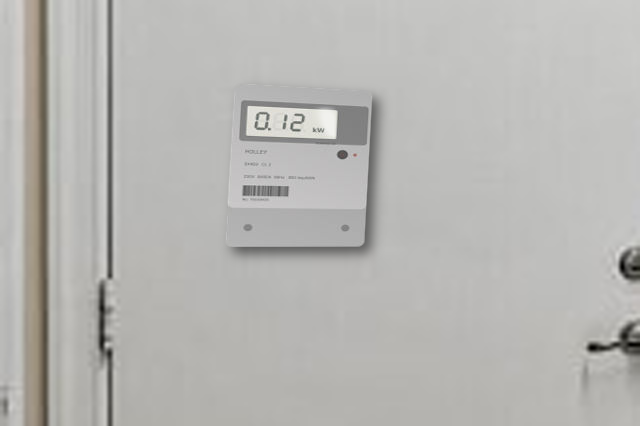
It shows value=0.12 unit=kW
